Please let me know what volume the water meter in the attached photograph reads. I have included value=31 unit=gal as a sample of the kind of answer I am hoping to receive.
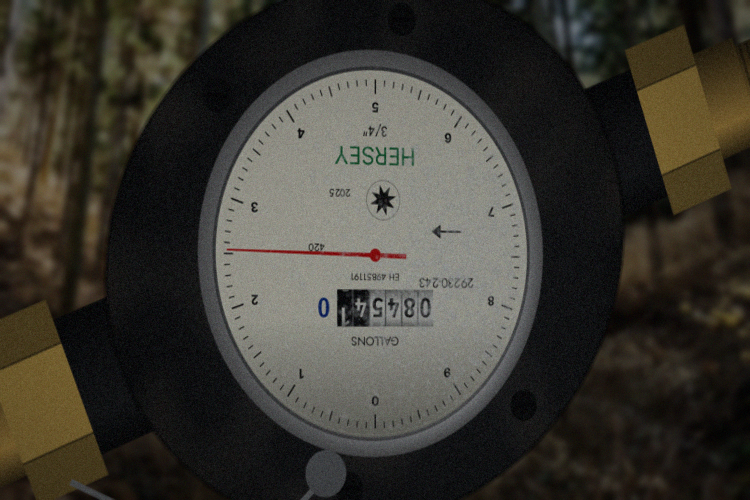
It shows value=845412.5 unit=gal
